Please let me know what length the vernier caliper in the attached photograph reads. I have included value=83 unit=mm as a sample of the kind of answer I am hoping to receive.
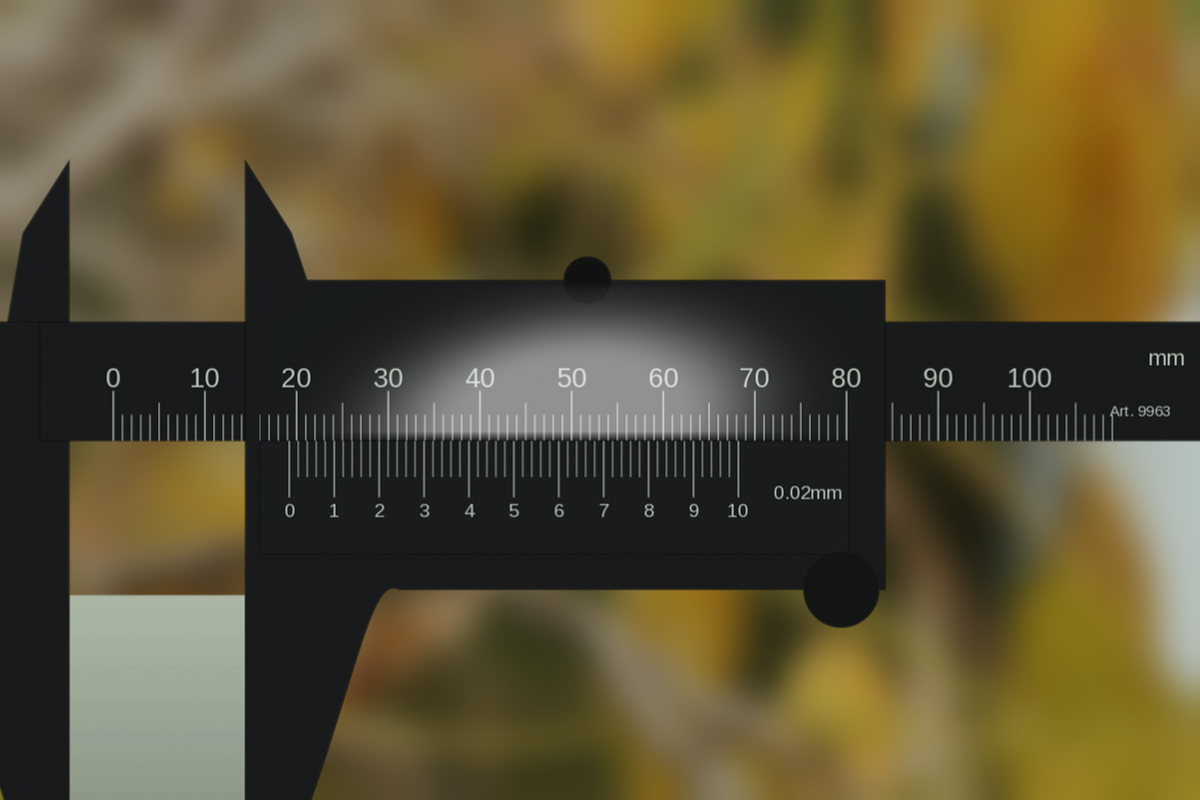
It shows value=19.2 unit=mm
